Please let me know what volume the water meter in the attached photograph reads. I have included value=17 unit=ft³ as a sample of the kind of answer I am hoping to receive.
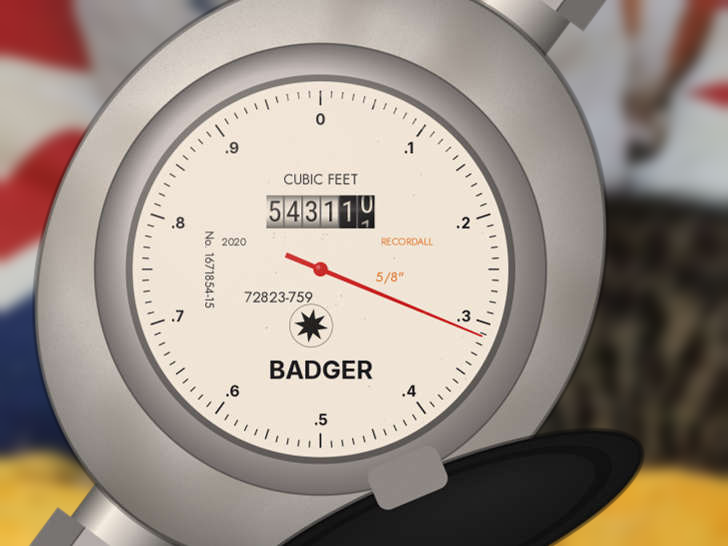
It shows value=543110.31 unit=ft³
